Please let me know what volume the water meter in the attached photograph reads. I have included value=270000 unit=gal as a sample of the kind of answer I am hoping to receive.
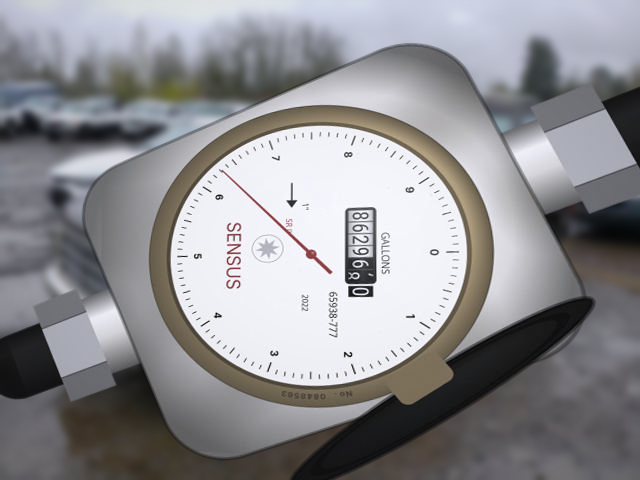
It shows value=8629676.3 unit=gal
